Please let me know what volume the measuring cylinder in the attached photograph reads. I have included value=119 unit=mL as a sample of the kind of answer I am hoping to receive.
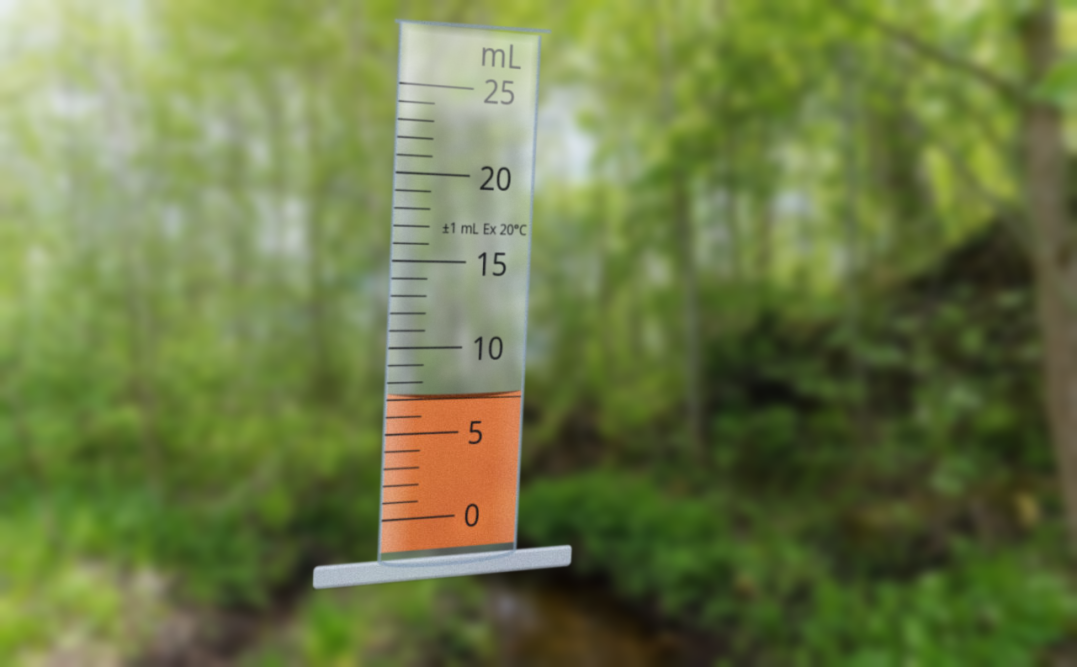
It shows value=7 unit=mL
